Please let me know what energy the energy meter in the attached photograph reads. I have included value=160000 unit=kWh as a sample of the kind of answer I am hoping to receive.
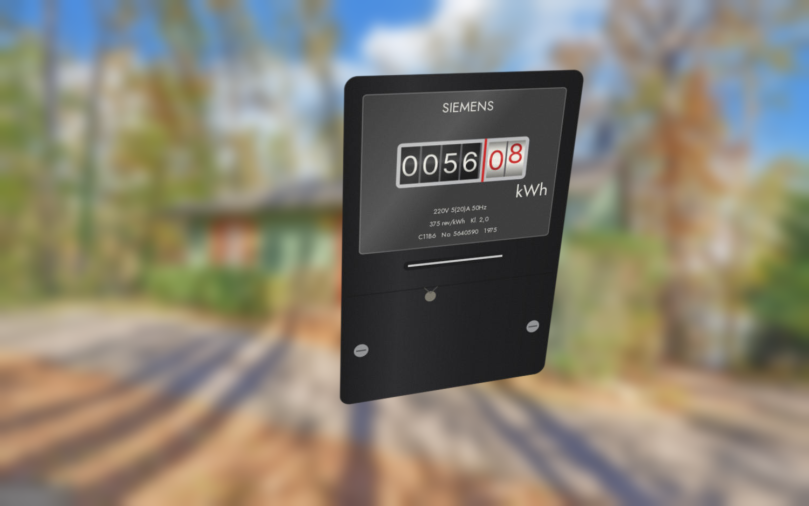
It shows value=56.08 unit=kWh
